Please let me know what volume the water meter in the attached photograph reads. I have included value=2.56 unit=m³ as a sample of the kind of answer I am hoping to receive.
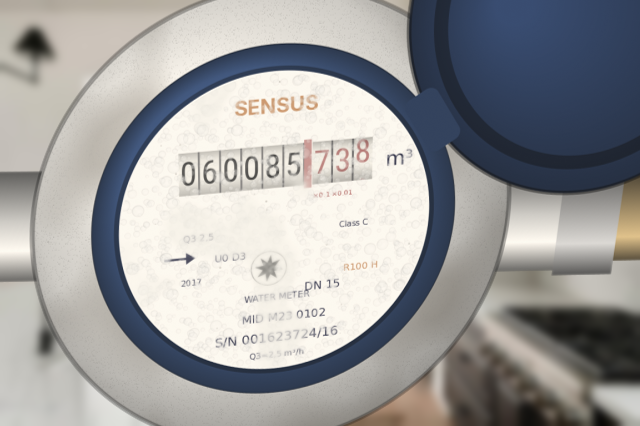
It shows value=60085.738 unit=m³
